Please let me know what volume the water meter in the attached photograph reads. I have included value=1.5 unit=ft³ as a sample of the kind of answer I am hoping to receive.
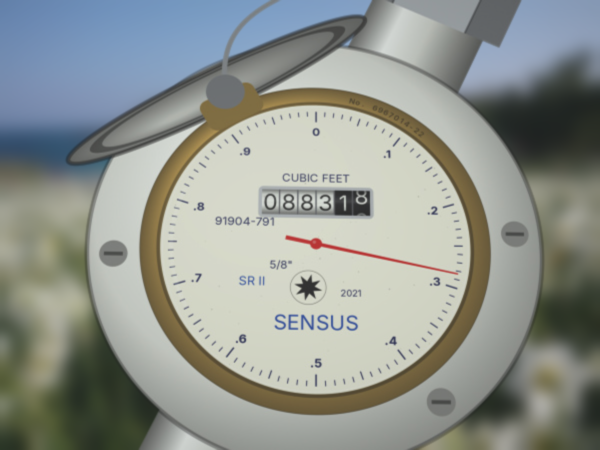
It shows value=88318.28 unit=ft³
